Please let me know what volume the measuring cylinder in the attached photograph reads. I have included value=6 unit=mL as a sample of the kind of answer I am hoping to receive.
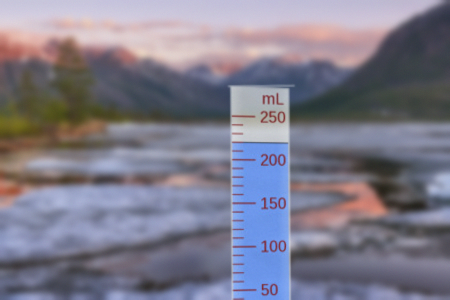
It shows value=220 unit=mL
